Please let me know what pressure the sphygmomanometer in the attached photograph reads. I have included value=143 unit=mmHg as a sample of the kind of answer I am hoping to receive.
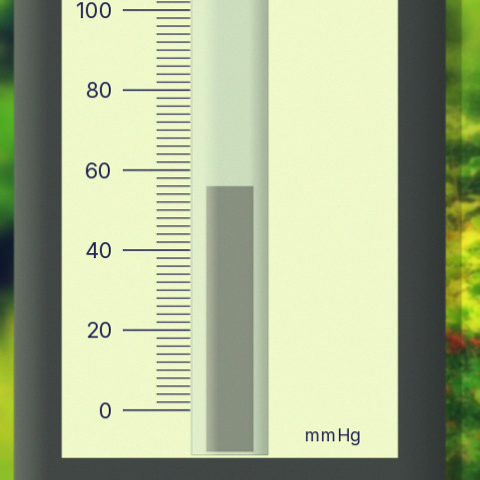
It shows value=56 unit=mmHg
